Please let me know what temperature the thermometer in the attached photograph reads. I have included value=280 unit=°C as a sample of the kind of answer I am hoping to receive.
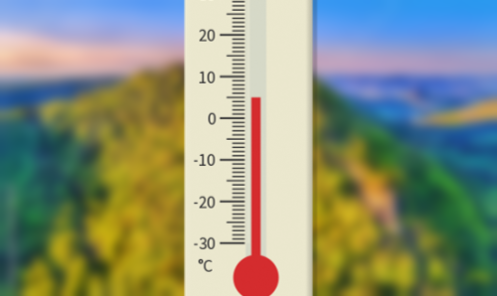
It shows value=5 unit=°C
